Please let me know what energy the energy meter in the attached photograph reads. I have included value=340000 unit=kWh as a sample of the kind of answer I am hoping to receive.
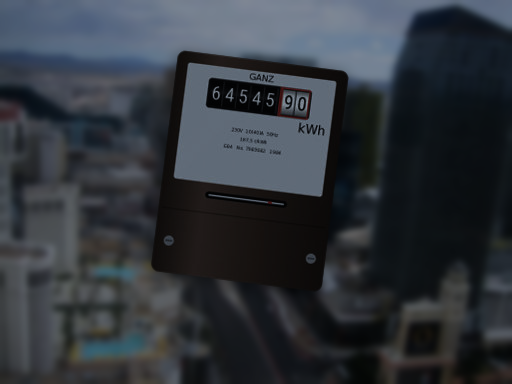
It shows value=64545.90 unit=kWh
